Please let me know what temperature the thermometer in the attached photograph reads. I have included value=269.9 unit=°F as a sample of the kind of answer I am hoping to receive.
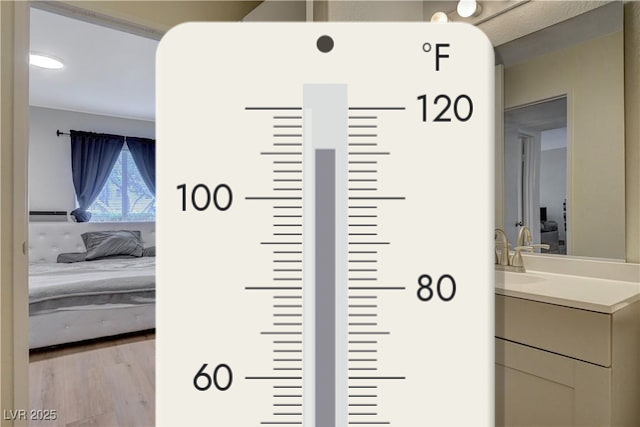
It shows value=111 unit=°F
